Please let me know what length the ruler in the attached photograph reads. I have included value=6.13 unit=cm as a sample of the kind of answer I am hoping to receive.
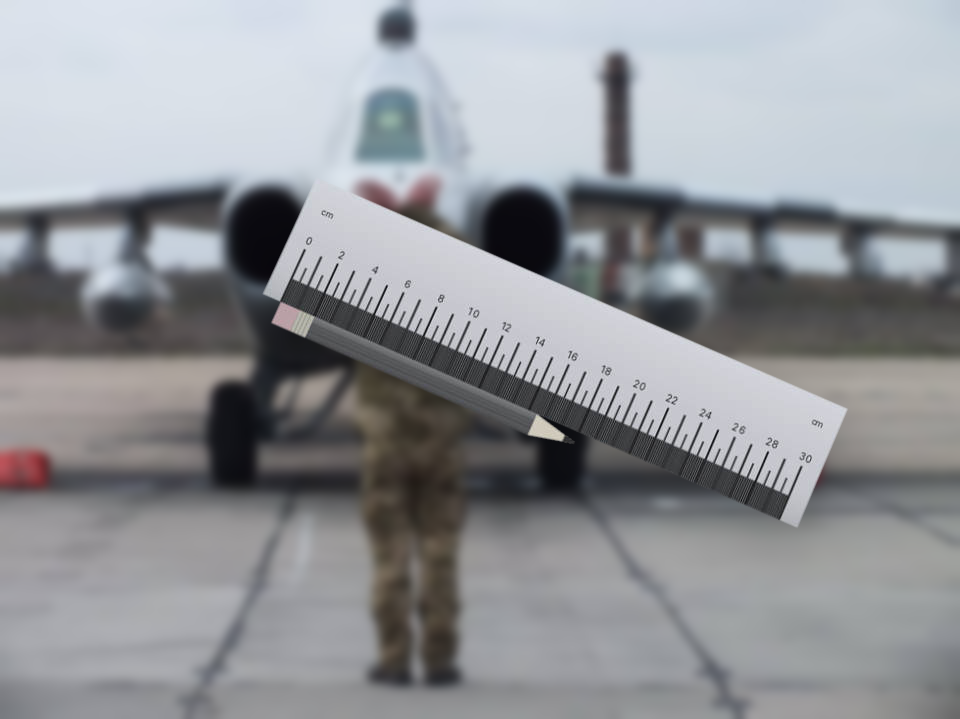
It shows value=18 unit=cm
